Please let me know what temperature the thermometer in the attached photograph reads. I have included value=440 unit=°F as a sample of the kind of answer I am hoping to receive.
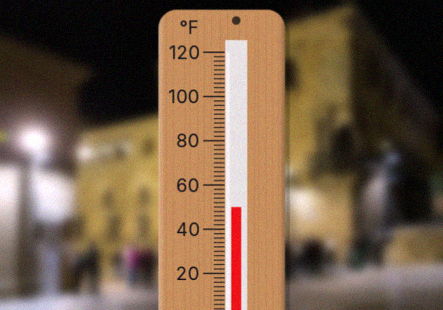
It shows value=50 unit=°F
